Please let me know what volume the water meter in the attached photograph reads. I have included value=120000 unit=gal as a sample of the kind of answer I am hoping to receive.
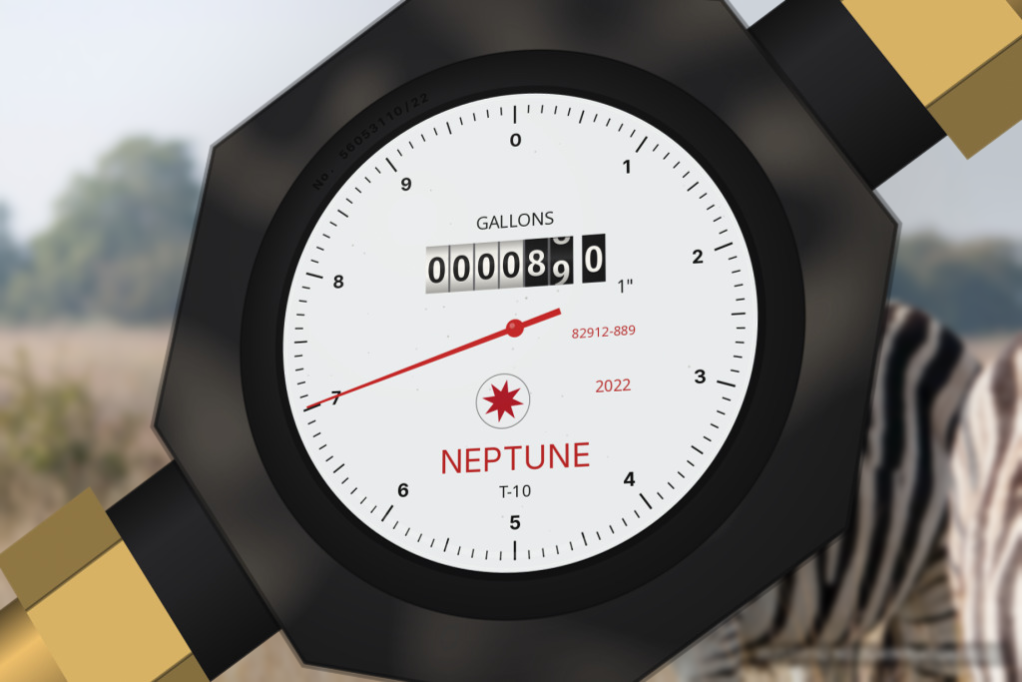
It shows value=887.0 unit=gal
